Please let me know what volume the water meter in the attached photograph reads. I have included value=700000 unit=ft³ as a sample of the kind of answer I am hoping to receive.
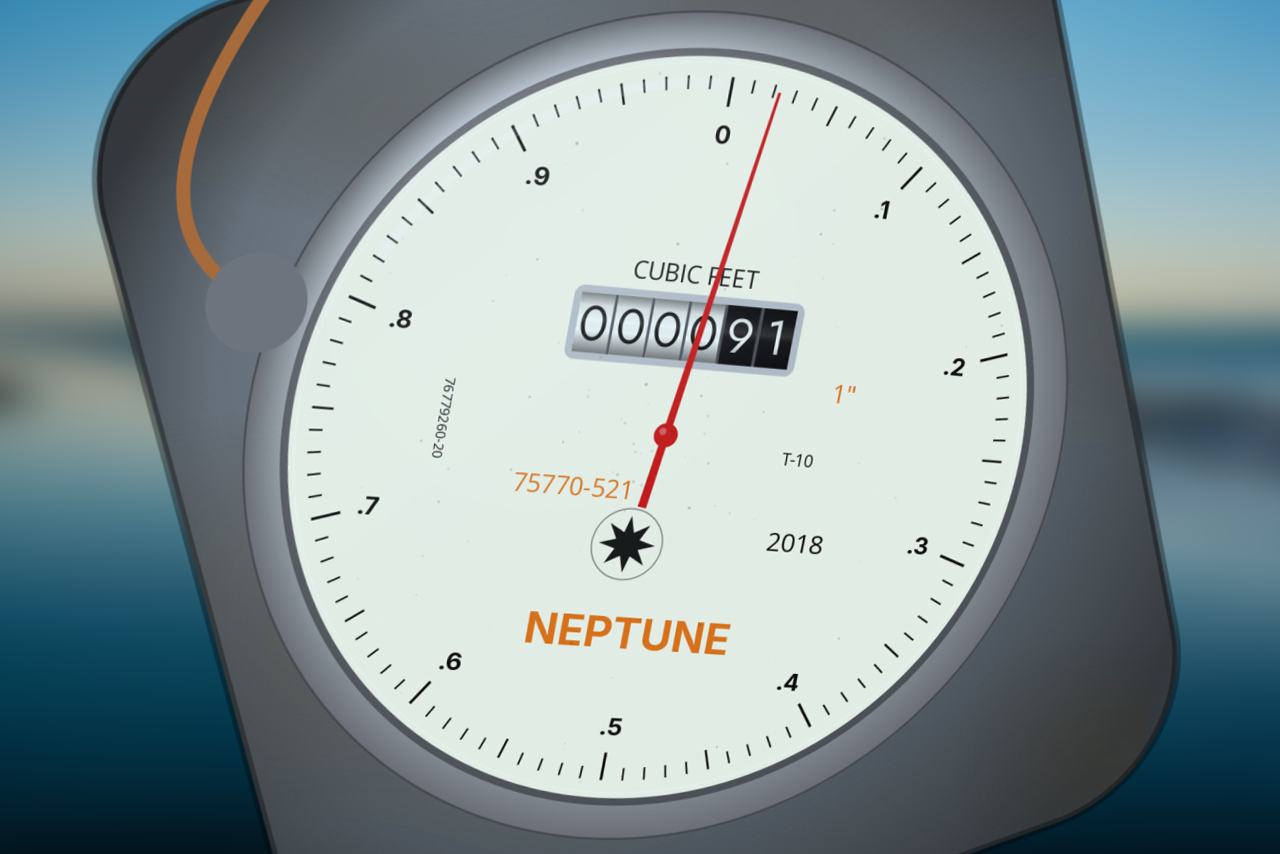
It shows value=91.02 unit=ft³
